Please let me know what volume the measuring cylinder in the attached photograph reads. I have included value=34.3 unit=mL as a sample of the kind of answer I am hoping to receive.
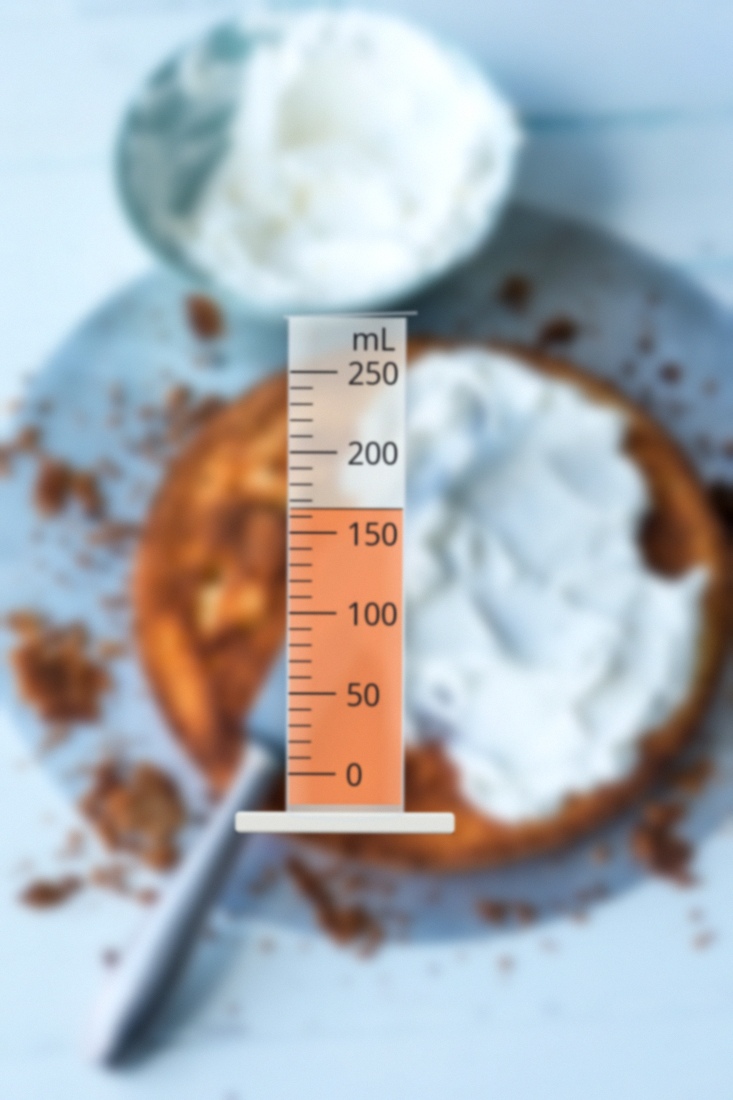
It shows value=165 unit=mL
